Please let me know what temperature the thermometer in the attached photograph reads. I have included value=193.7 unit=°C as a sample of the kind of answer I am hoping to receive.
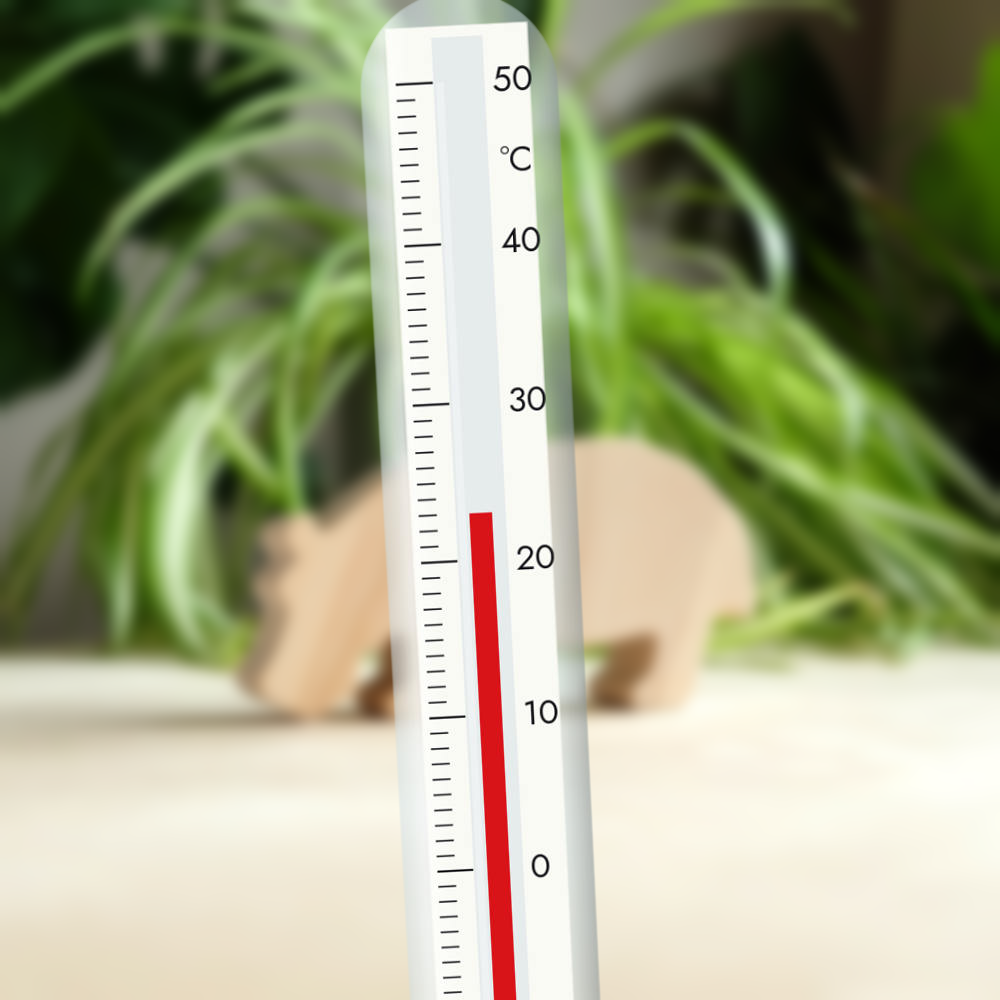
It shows value=23 unit=°C
